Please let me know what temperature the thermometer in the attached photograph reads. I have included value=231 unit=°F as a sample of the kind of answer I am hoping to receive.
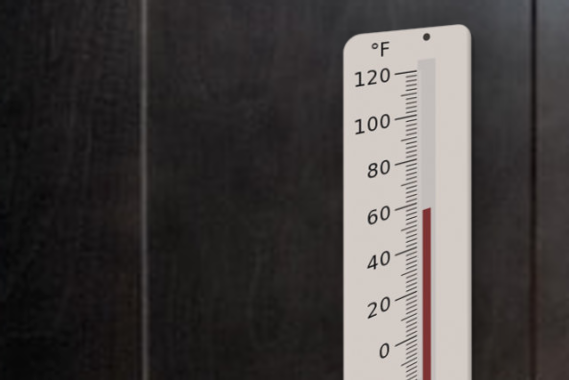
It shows value=56 unit=°F
